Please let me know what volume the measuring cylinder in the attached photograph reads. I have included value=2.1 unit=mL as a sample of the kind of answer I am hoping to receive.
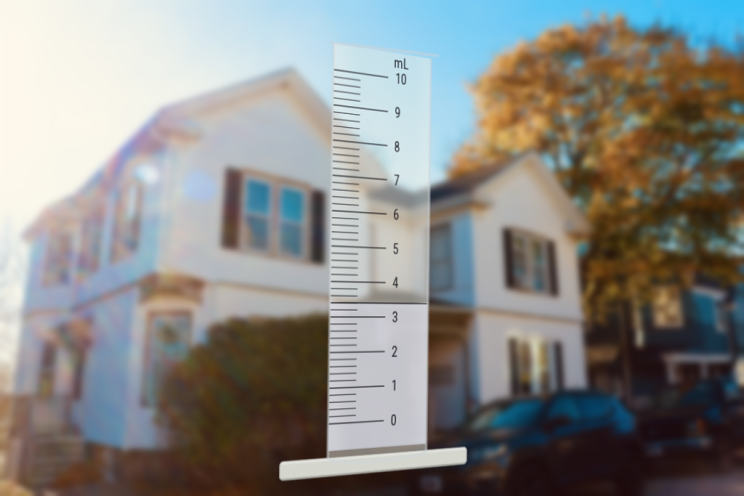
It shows value=3.4 unit=mL
